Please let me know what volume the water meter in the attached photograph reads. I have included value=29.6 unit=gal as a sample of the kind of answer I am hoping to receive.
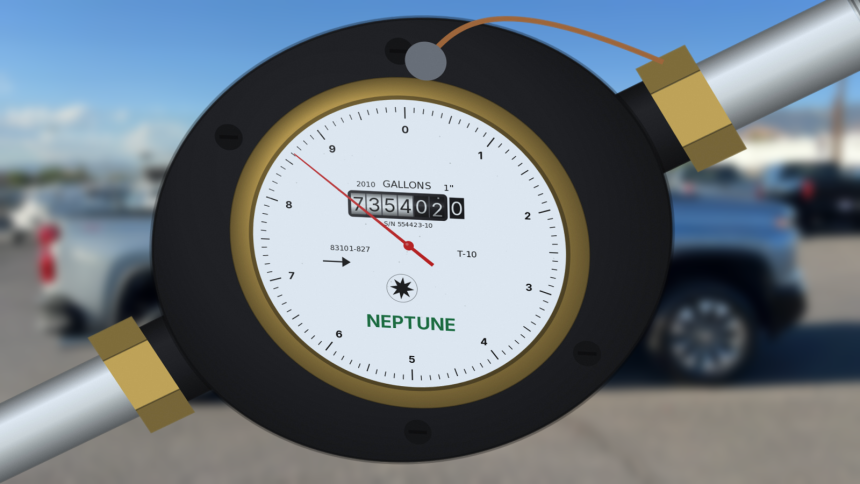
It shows value=7354018.6 unit=gal
